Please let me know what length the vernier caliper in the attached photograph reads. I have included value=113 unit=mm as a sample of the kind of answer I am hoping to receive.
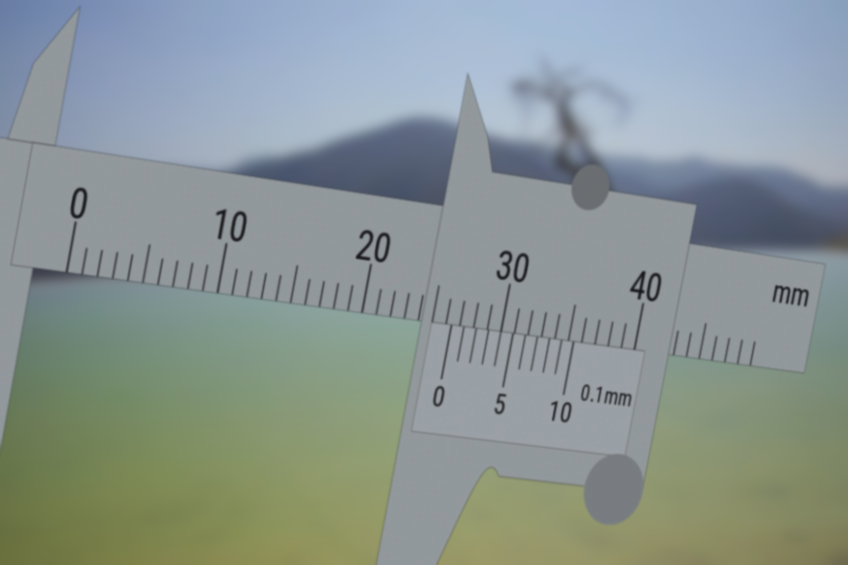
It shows value=26.4 unit=mm
